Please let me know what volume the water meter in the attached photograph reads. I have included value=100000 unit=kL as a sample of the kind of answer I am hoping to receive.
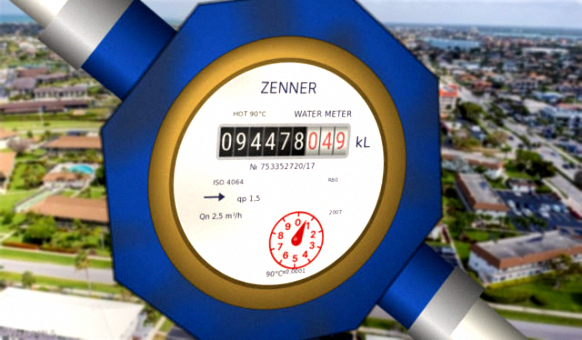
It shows value=94478.0490 unit=kL
